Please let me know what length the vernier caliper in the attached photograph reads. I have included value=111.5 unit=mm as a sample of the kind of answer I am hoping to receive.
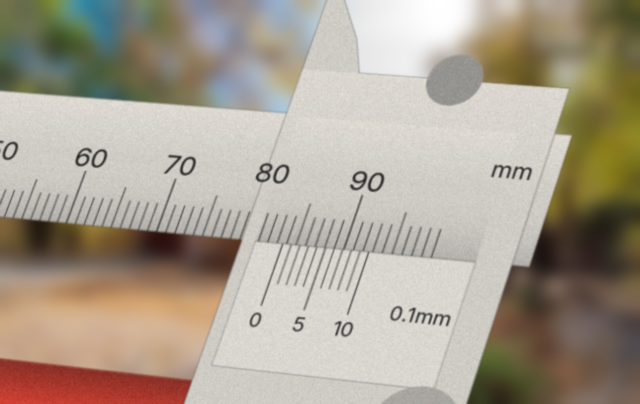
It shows value=83.6 unit=mm
